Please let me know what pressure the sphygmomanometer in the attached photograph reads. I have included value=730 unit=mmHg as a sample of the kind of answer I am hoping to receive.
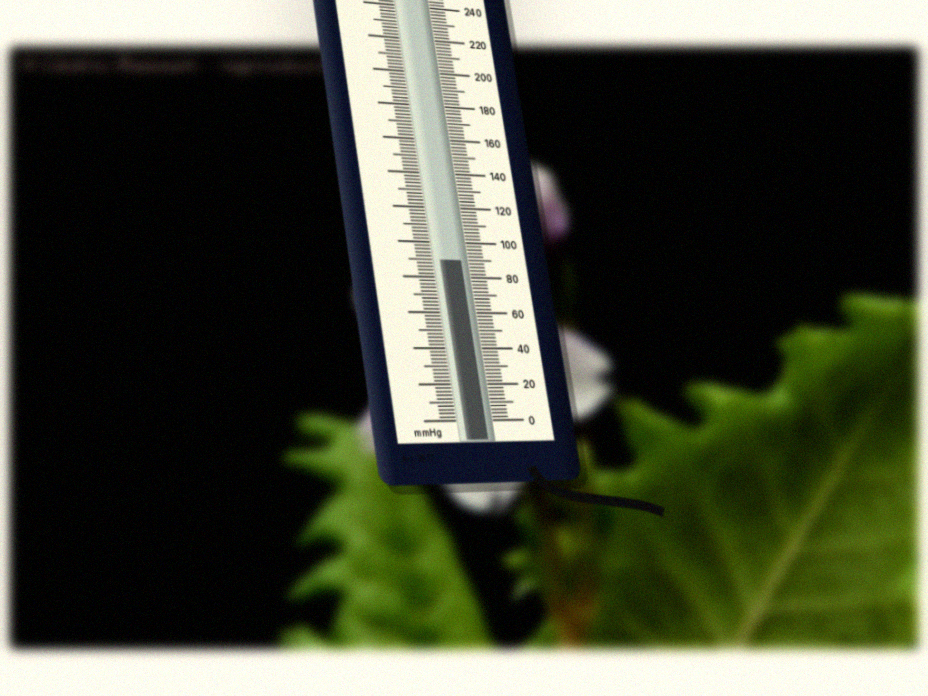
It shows value=90 unit=mmHg
